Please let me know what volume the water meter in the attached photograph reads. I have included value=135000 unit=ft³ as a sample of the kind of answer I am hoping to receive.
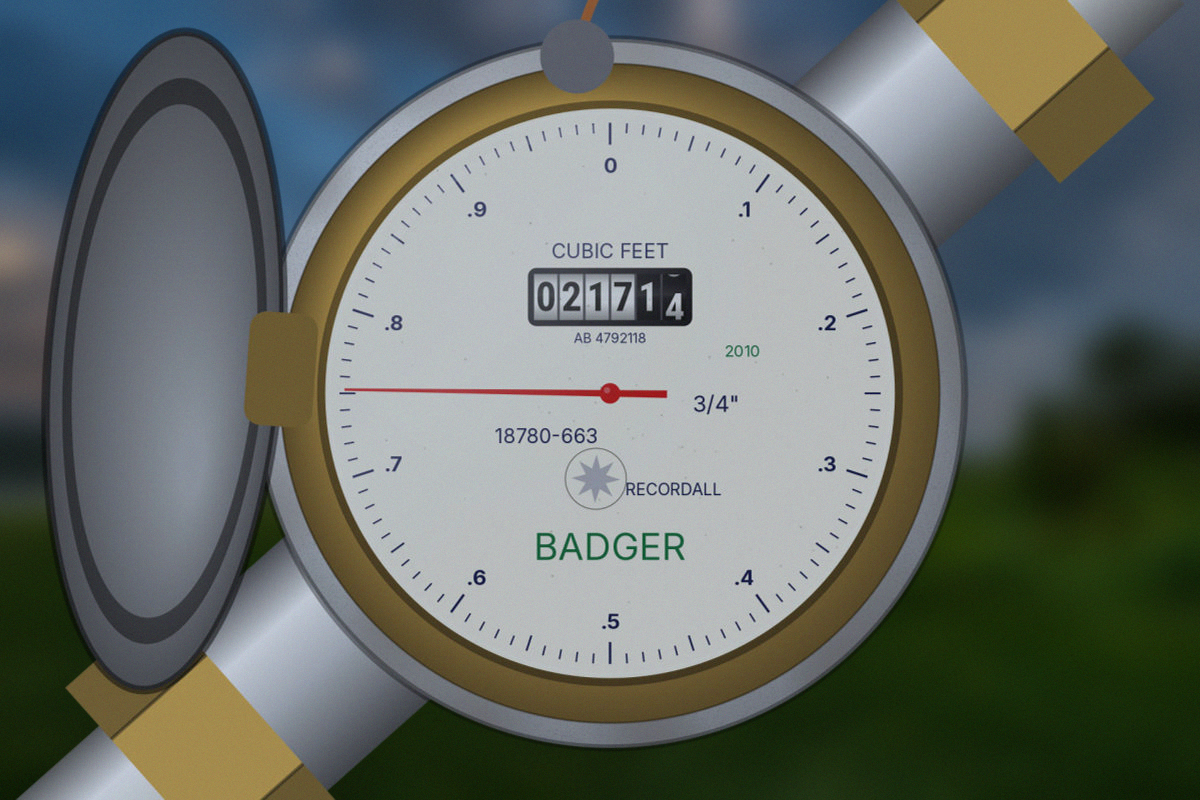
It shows value=21713.75 unit=ft³
